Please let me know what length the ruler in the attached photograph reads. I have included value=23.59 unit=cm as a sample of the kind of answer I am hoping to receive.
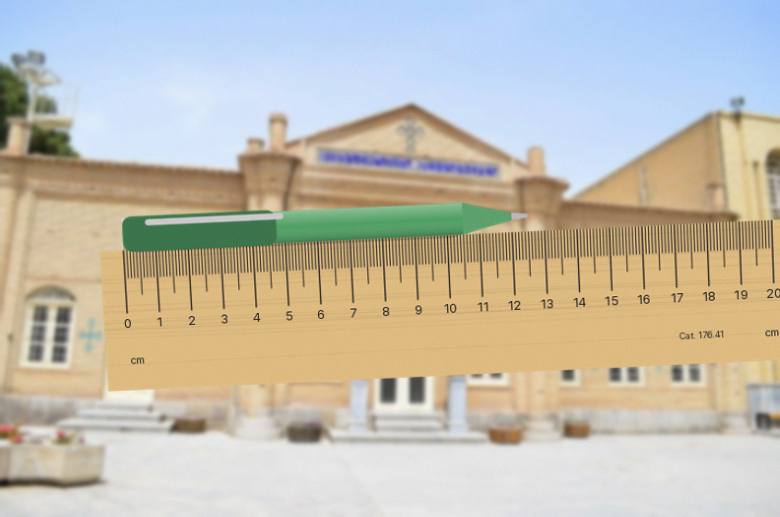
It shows value=12.5 unit=cm
